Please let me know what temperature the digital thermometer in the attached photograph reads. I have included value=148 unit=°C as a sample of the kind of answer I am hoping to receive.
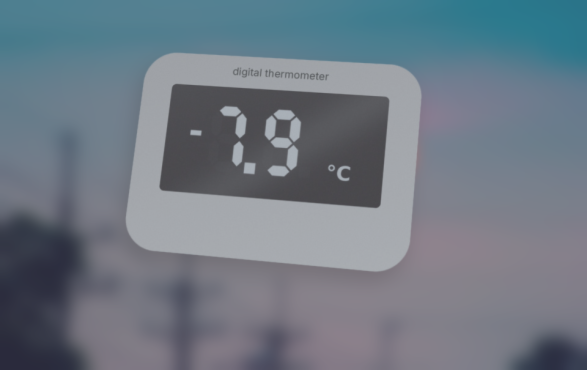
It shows value=-7.9 unit=°C
